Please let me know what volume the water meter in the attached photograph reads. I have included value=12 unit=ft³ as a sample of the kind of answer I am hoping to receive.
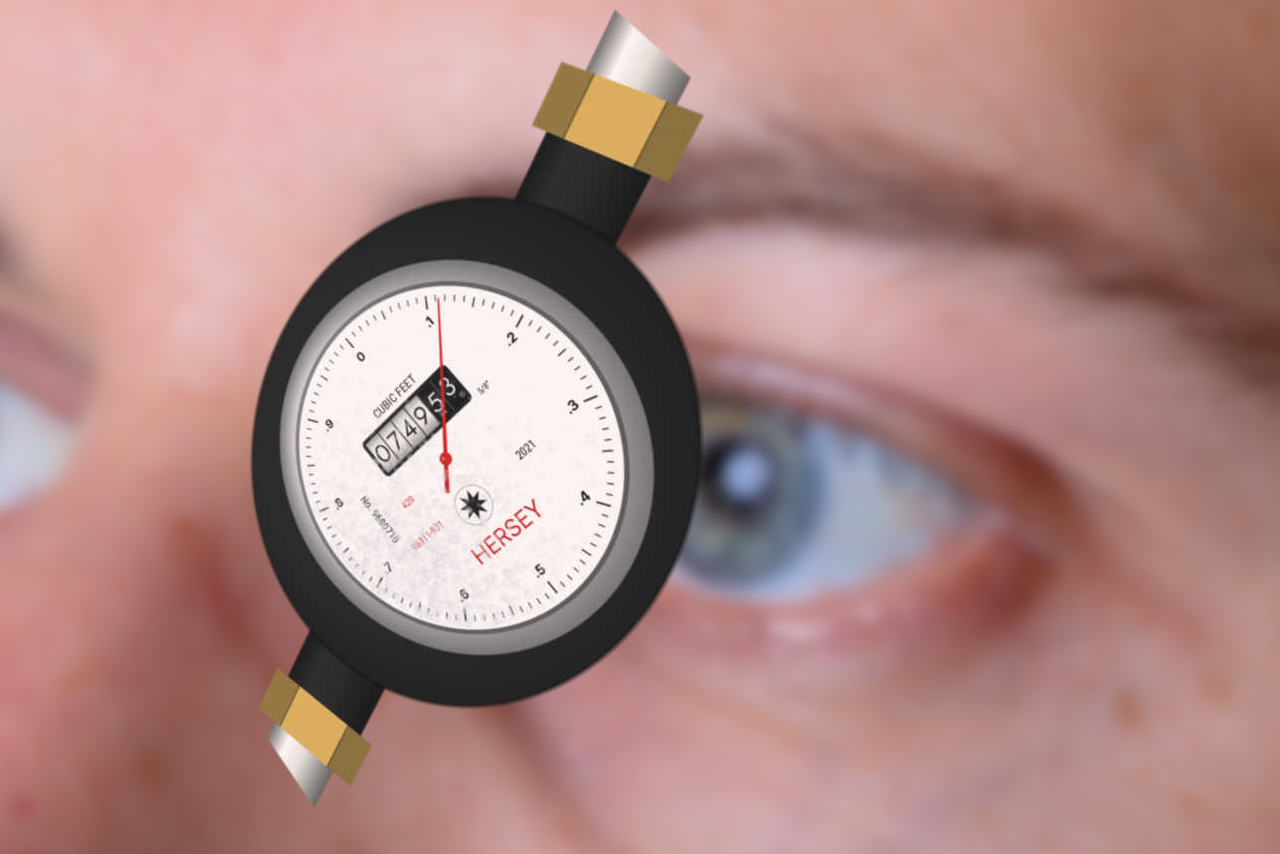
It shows value=74953.11 unit=ft³
